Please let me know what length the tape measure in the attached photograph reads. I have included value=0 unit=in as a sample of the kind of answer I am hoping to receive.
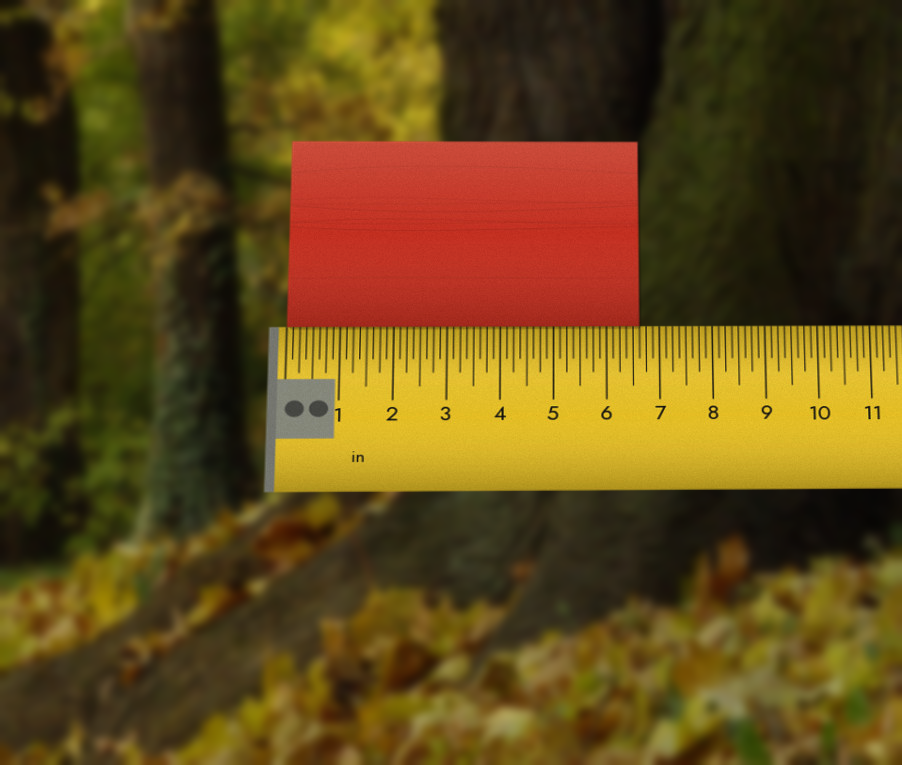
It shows value=6.625 unit=in
